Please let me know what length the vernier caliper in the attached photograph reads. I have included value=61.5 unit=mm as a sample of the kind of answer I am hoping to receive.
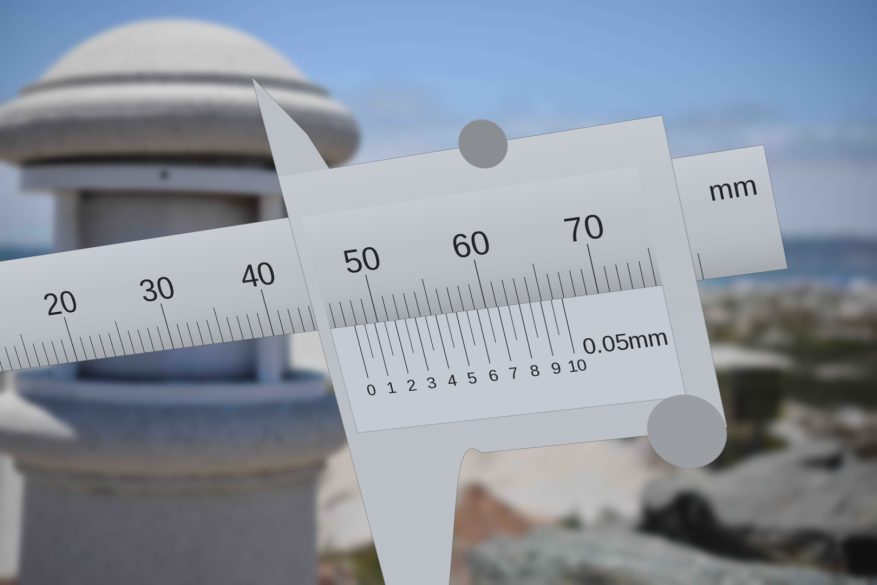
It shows value=47.8 unit=mm
